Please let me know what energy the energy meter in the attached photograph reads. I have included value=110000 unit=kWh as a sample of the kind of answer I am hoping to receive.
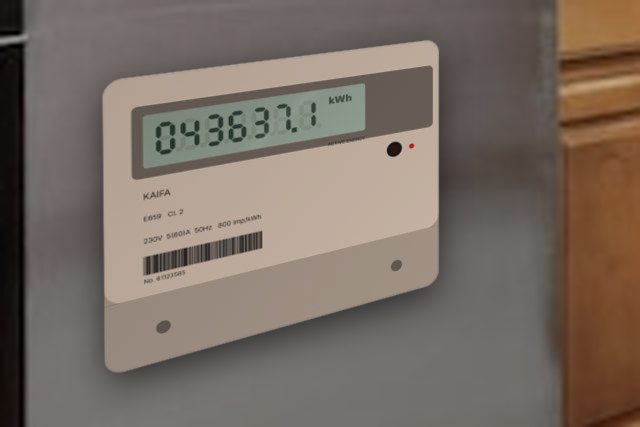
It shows value=43637.1 unit=kWh
